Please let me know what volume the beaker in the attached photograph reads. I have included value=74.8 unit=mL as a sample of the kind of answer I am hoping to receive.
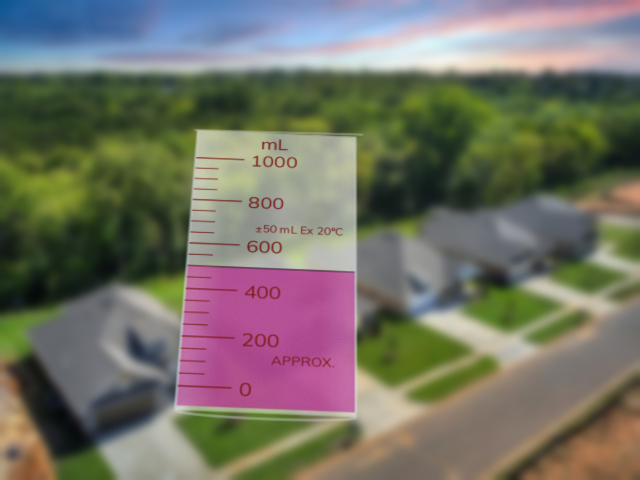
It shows value=500 unit=mL
